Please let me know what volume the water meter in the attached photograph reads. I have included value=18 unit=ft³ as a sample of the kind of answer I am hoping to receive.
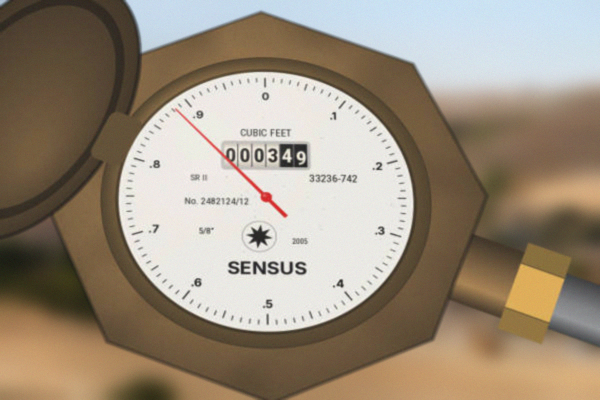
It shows value=348.88 unit=ft³
